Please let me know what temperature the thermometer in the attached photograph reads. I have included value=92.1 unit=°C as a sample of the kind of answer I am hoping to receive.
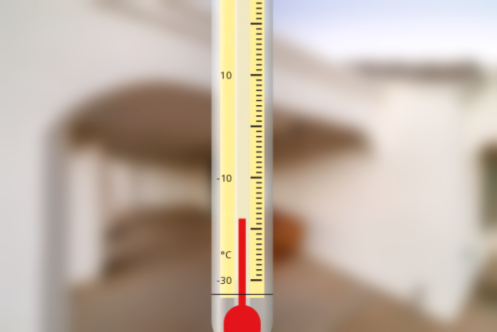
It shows value=-18 unit=°C
